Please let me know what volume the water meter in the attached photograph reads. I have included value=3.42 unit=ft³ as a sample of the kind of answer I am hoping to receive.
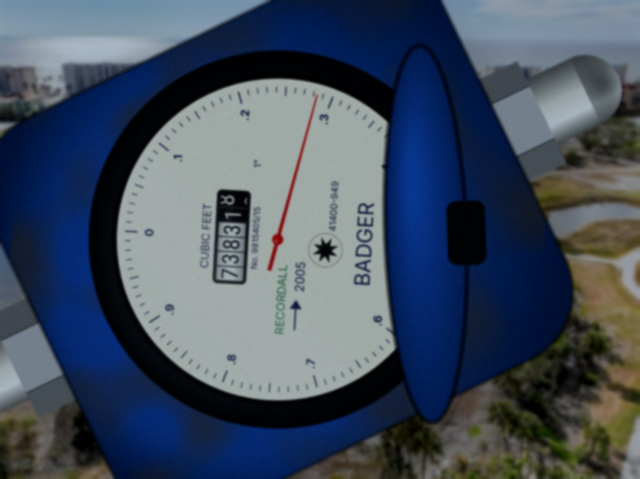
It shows value=738318.28 unit=ft³
